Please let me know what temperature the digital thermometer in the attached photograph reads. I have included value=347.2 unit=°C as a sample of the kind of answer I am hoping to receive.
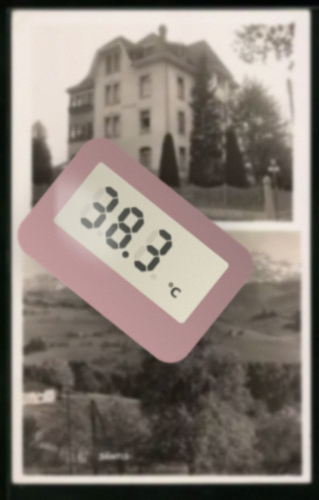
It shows value=38.3 unit=°C
